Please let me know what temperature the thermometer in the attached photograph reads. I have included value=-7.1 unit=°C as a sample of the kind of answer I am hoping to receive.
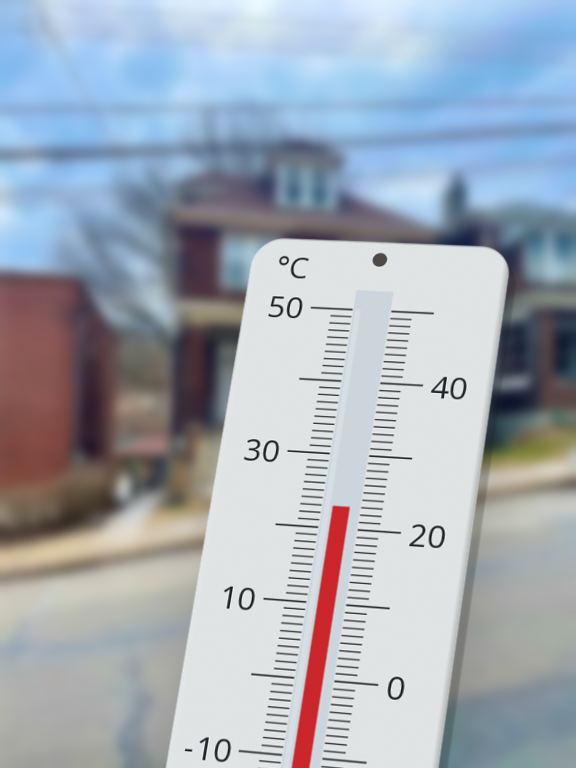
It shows value=23 unit=°C
